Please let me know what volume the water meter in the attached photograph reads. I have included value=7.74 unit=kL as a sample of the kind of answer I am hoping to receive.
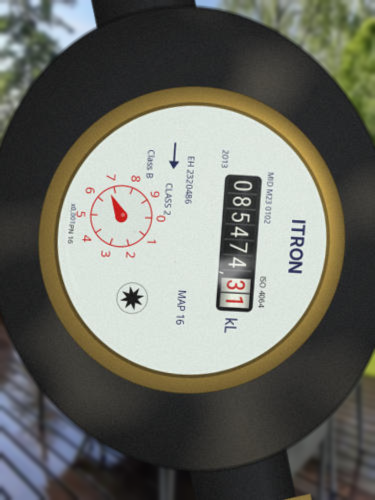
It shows value=85474.316 unit=kL
